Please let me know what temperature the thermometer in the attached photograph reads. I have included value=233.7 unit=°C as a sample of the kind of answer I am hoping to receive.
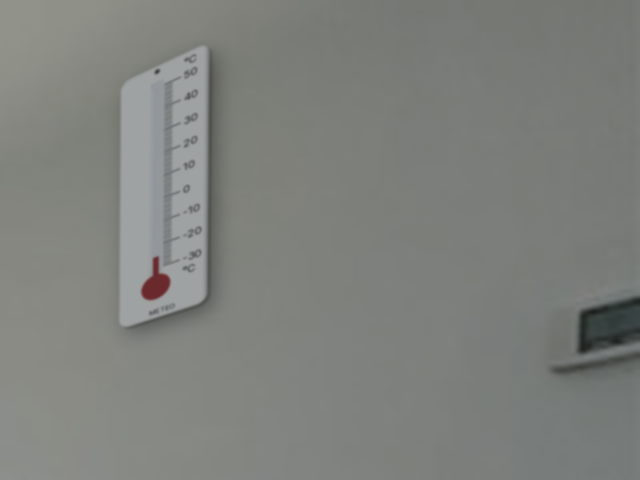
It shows value=-25 unit=°C
